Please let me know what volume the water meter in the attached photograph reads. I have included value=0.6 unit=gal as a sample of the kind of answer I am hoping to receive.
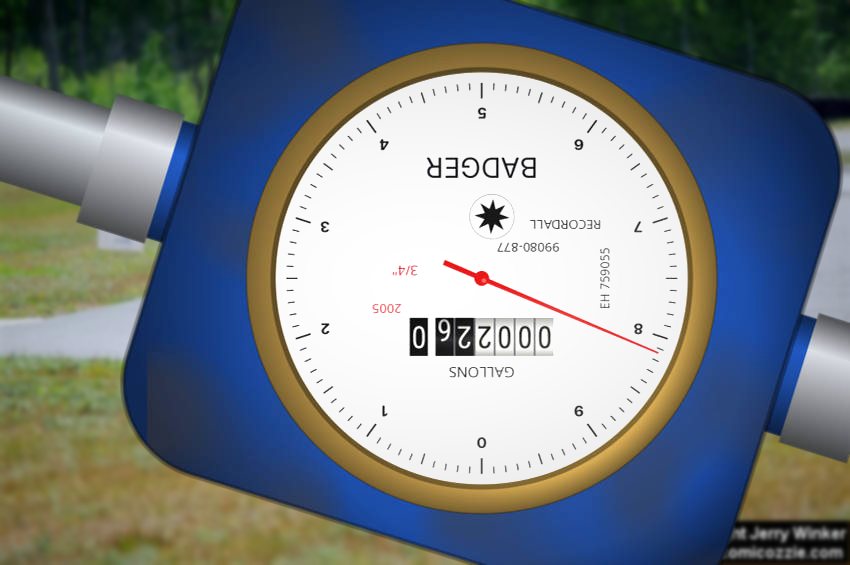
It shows value=2258.1 unit=gal
